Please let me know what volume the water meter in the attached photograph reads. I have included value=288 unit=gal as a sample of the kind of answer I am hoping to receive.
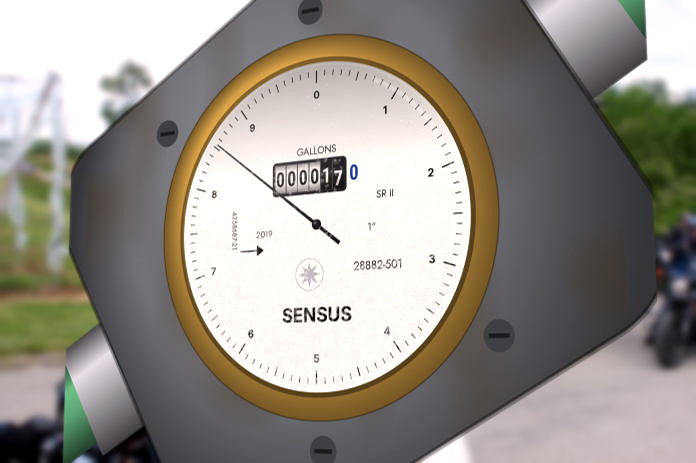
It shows value=168.5 unit=gal
